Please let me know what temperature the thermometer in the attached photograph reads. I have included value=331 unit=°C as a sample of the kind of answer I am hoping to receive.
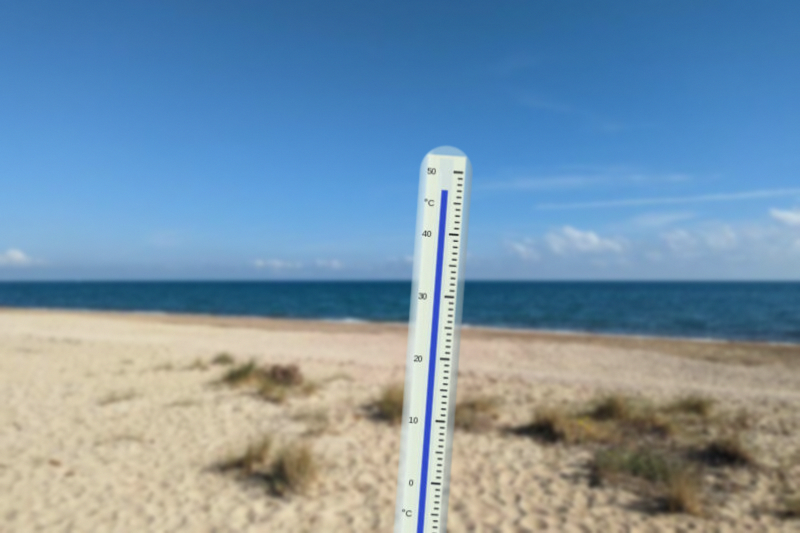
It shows value=47 unit=°C
